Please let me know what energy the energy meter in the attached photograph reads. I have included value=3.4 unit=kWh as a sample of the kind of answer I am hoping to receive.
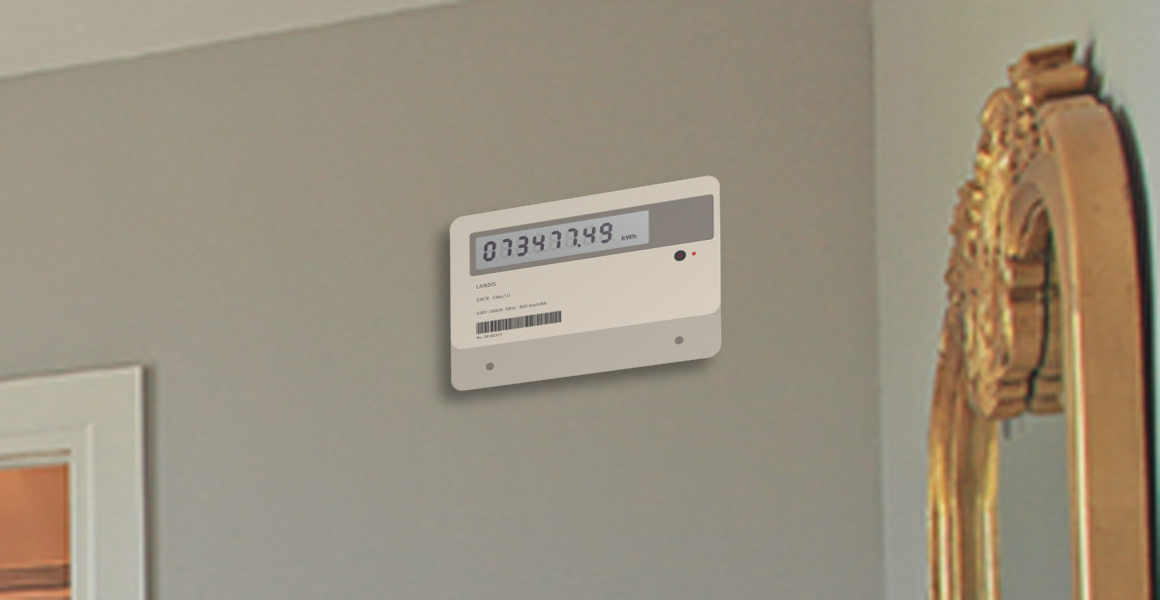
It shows value=73477.49 unit=kWh
